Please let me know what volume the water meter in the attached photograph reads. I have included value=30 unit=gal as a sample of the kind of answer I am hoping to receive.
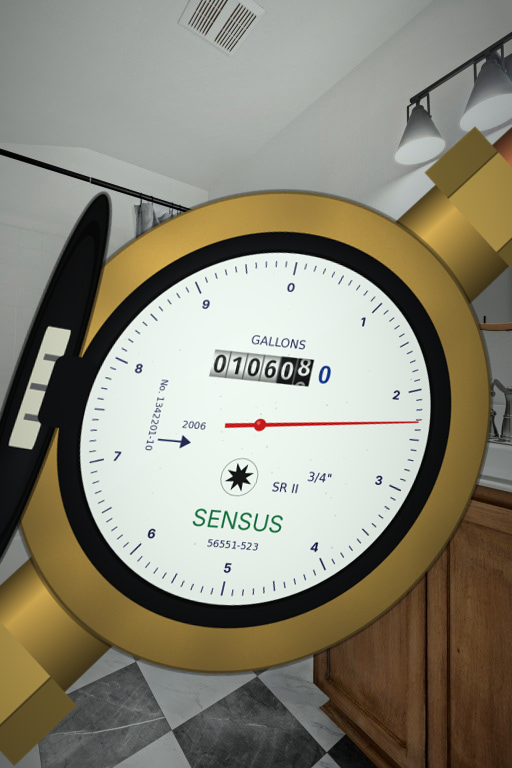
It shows value=106082.3 unit=gal
